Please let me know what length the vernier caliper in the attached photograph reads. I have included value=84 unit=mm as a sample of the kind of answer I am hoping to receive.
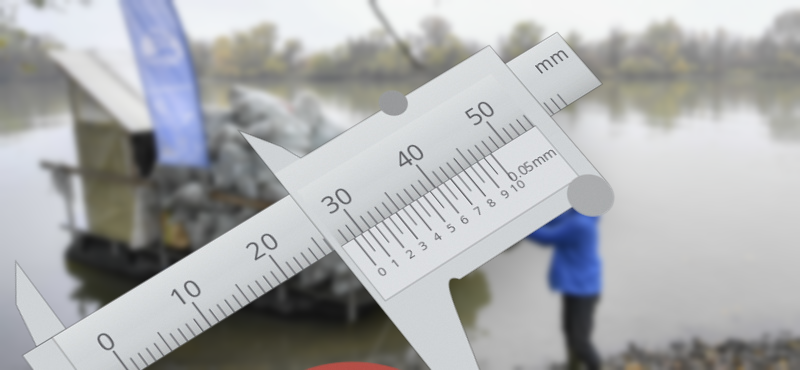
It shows value=28.8 unit=mm
